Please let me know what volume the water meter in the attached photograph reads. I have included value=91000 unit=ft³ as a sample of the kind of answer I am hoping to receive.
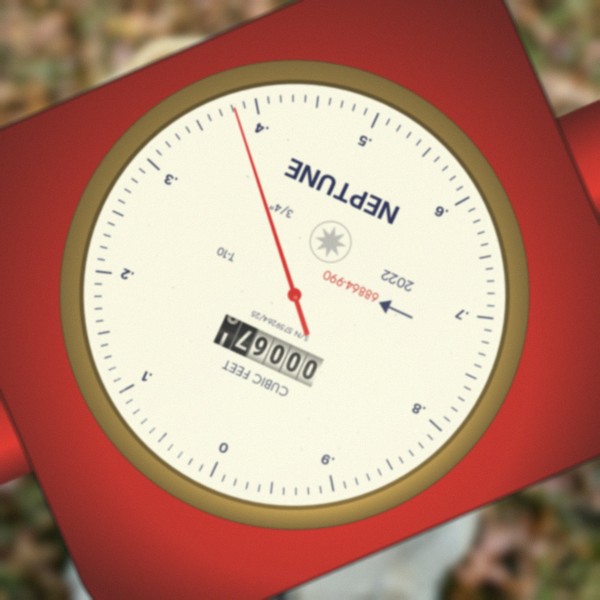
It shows value=671.38 unit=ft³
